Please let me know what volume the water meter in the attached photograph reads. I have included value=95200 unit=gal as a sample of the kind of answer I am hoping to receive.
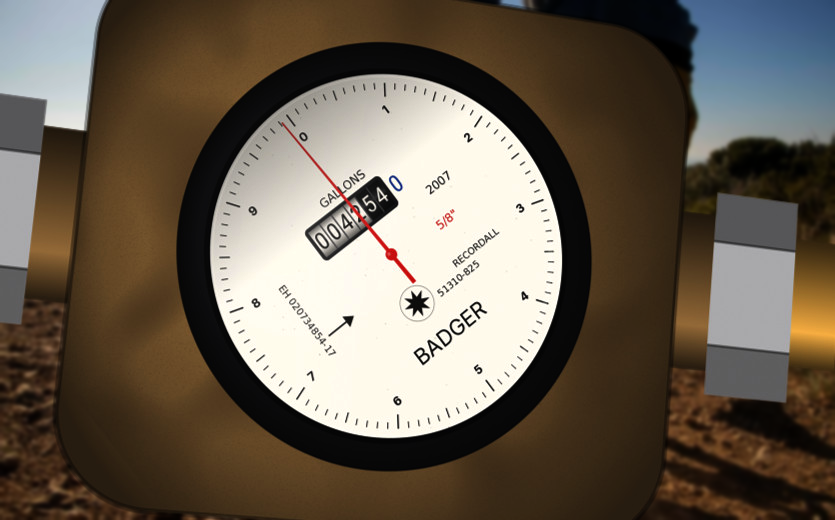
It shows value=42539.9 unit=gal
